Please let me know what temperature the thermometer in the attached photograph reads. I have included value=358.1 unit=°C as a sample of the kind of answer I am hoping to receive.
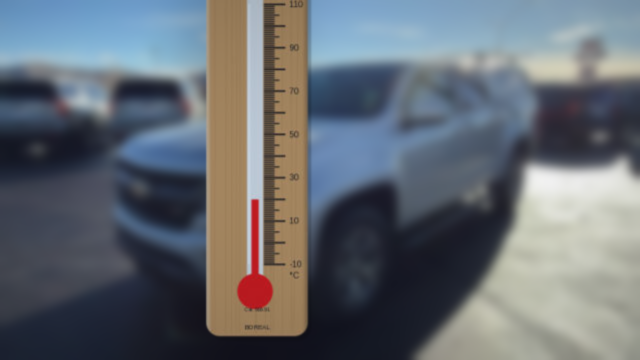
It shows value=20 unit=°C
